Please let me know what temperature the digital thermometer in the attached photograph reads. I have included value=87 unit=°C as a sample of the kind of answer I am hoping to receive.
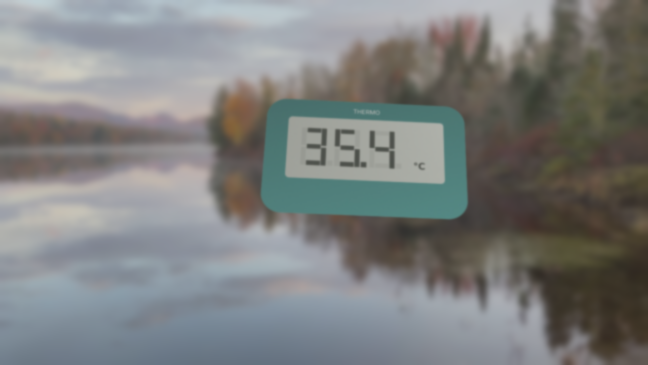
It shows value=35.4 unit=°C
